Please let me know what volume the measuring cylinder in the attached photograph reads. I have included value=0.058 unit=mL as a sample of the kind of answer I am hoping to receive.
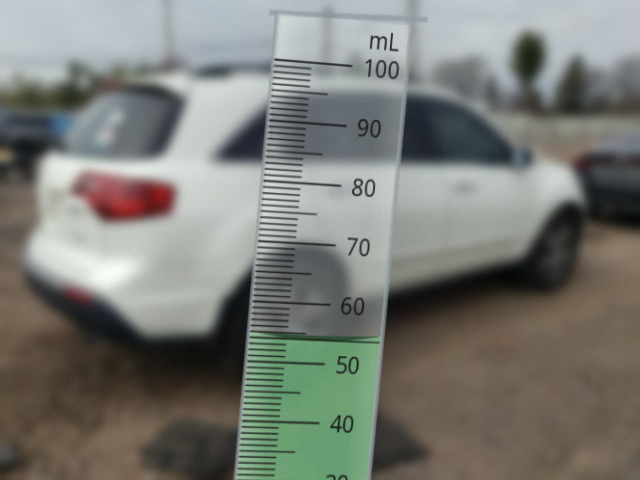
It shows value=54 unit=mL
